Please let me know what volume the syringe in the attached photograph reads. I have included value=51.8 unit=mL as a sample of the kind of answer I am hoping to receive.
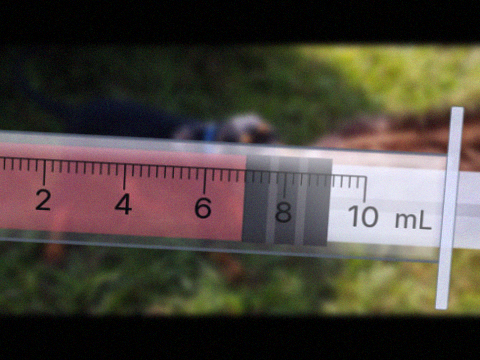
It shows value=7 unit=mL
